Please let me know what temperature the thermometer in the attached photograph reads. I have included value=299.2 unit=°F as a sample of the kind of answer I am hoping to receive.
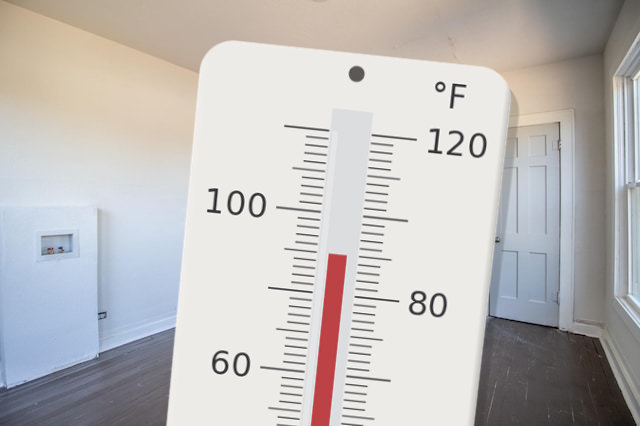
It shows value=90 unit=°F
